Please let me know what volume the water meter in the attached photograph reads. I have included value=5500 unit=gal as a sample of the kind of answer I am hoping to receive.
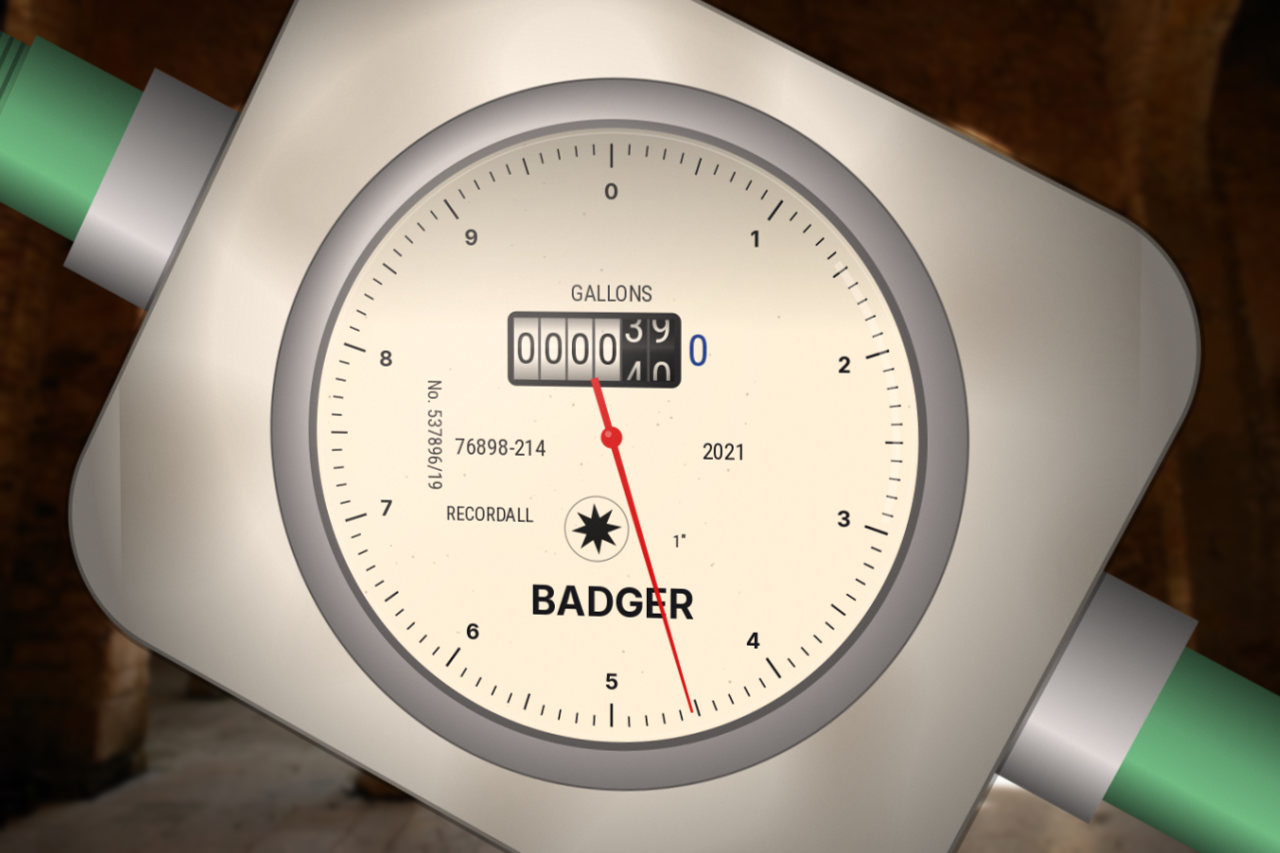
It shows value=394.5 unit=gal
